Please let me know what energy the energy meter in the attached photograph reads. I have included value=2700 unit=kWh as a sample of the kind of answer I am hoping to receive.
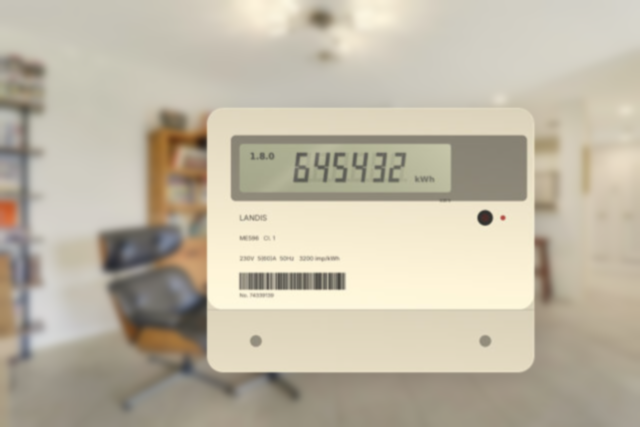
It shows value=645432 unit=kWh
